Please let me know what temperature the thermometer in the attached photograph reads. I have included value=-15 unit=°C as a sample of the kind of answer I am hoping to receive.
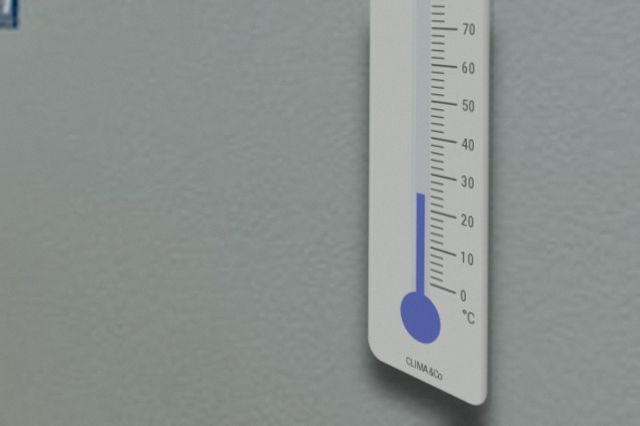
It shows value=24 unit=°C
